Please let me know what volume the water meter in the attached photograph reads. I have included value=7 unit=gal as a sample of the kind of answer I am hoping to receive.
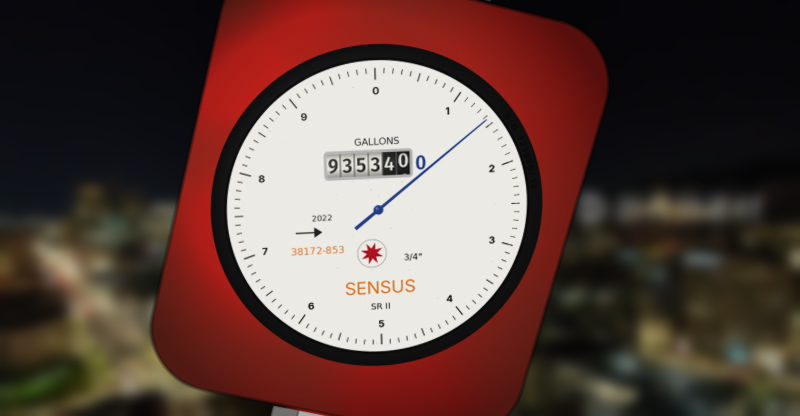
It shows value=9353401.4 unit=gal
